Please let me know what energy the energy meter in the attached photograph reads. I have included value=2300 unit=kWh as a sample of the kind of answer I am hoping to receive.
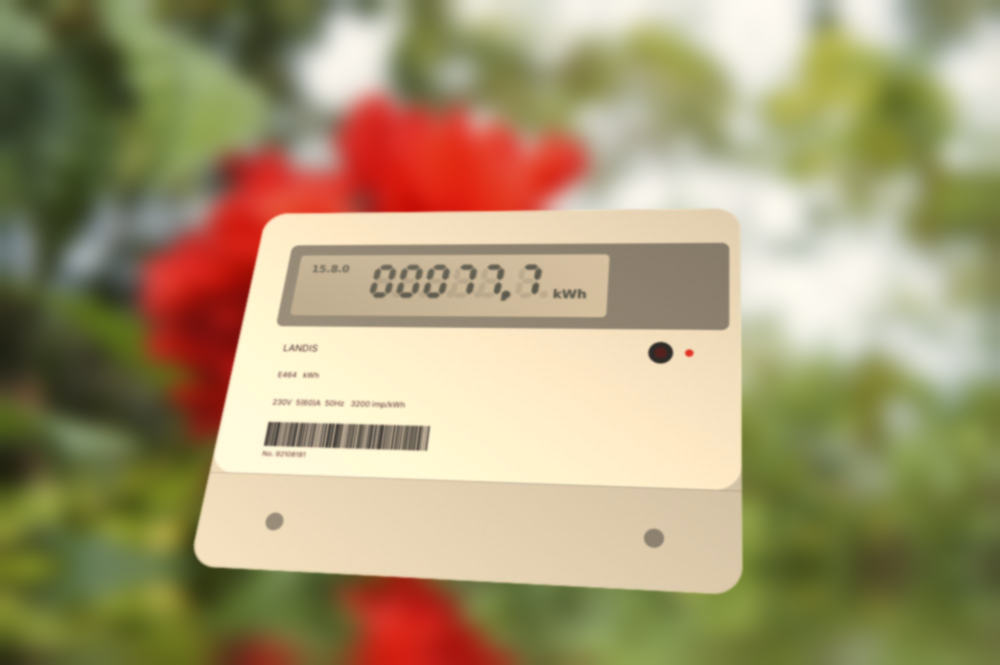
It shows value=77.7 unit=kWh
